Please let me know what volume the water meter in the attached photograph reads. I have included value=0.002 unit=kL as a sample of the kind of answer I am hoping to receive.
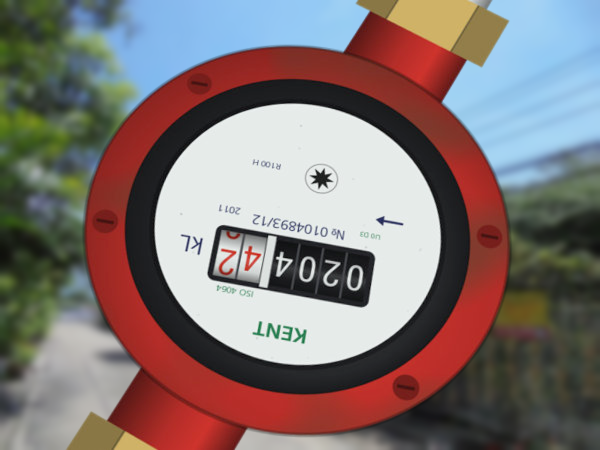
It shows value=204.42 unit=kL
